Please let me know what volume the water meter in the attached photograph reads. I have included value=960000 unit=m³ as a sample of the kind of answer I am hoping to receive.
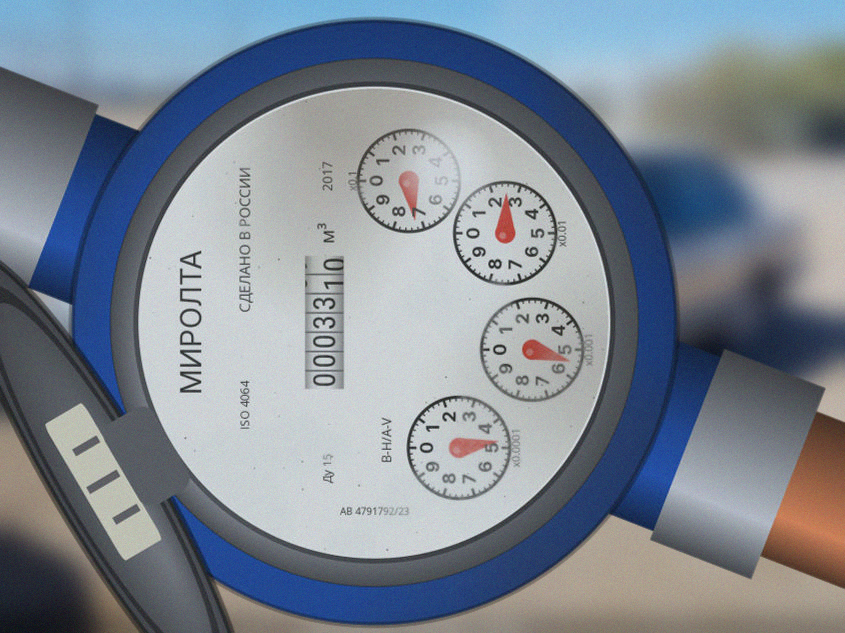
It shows value=3309.7254 unit=m³
